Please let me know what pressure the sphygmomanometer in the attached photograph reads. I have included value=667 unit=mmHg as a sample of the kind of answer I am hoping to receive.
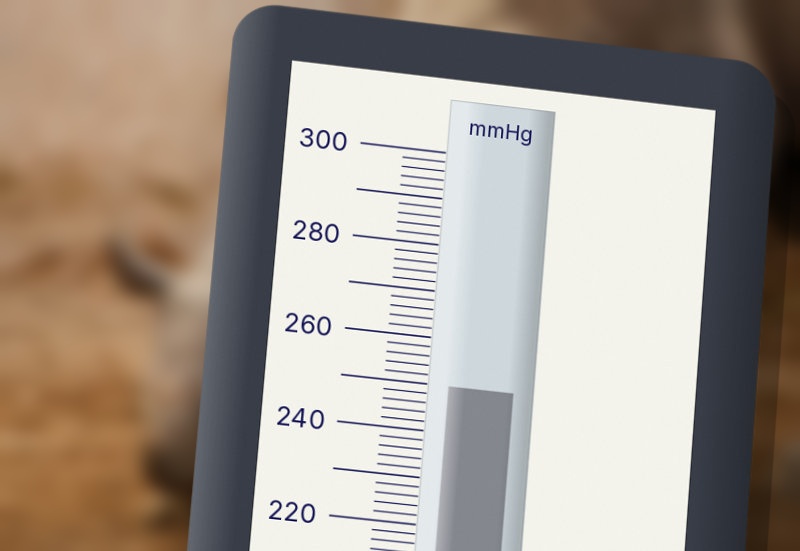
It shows value=250 unit=mmHg
